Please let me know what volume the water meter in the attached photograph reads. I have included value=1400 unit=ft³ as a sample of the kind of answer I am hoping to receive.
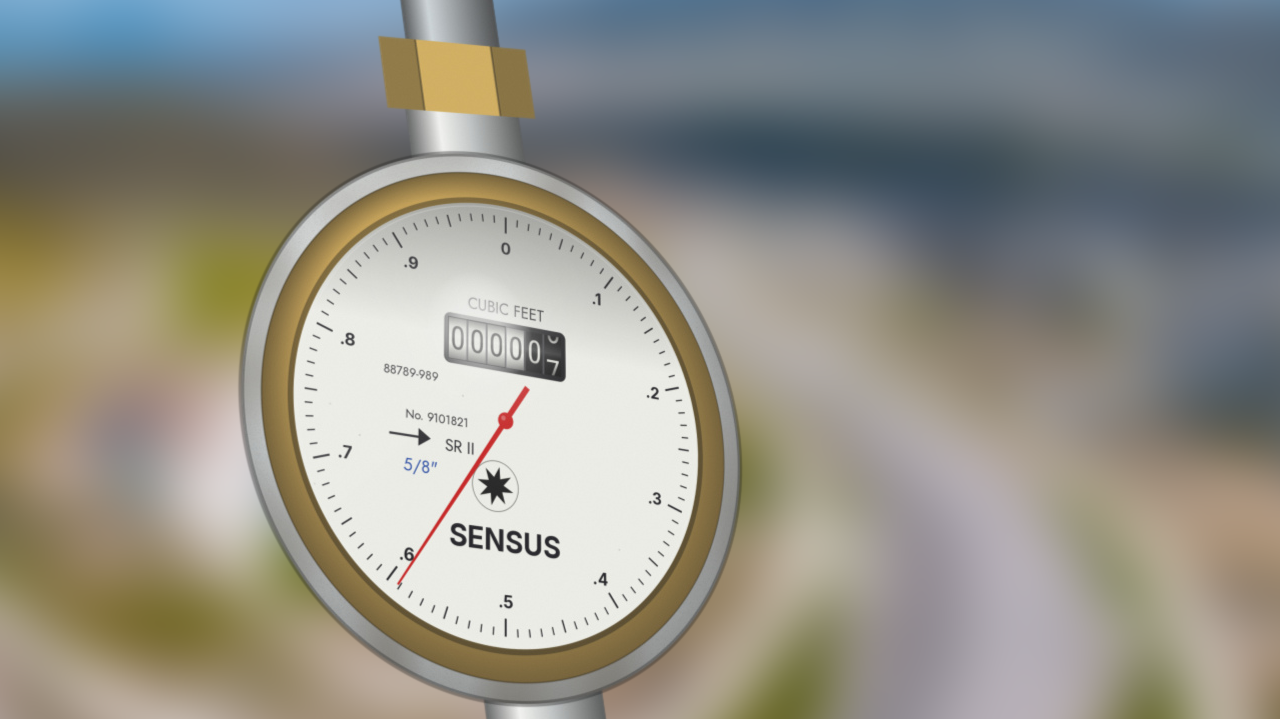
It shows value=6.59 unit=ft³
